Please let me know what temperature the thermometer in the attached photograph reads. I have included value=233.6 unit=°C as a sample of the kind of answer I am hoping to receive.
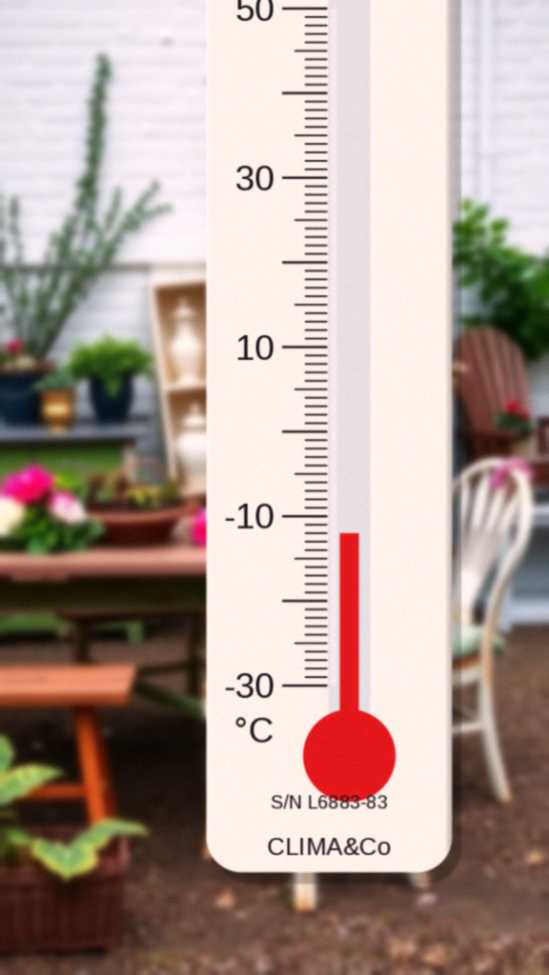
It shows value=-12 unit=°C
